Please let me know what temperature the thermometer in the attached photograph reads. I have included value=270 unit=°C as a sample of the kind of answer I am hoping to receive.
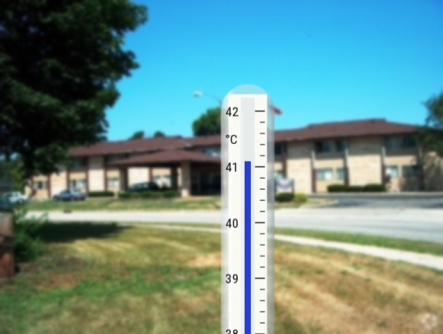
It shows value=41.1 unit=°C
